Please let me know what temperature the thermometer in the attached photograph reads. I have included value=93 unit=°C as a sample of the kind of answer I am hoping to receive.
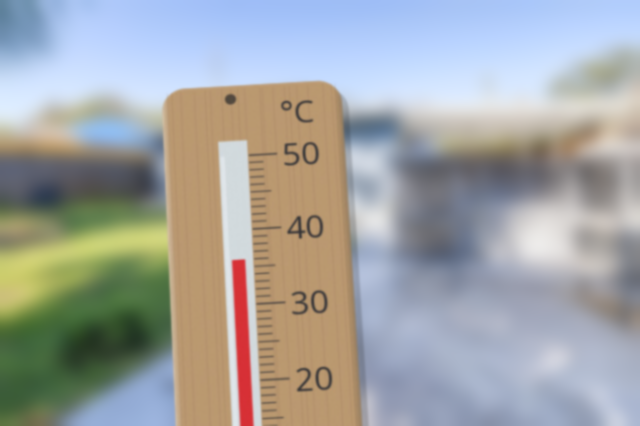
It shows value=36 unit=°C
